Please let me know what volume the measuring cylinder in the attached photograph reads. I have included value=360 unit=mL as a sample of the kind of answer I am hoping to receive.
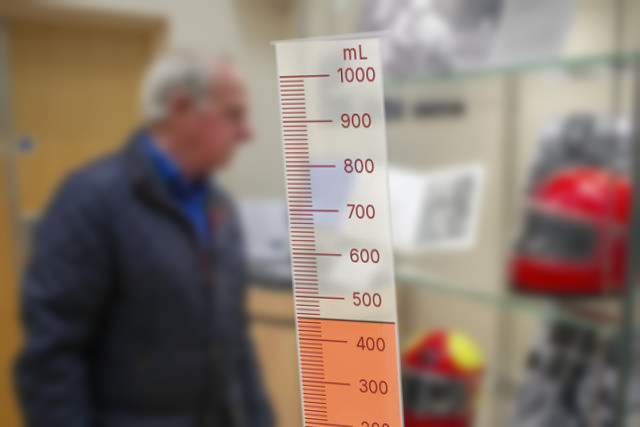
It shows value=450 unit=mL
